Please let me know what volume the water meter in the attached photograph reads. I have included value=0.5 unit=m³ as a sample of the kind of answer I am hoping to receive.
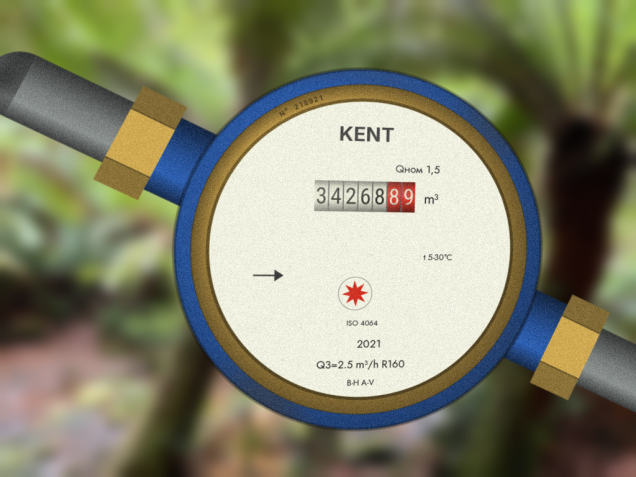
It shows value=34268.89 unit=m³
